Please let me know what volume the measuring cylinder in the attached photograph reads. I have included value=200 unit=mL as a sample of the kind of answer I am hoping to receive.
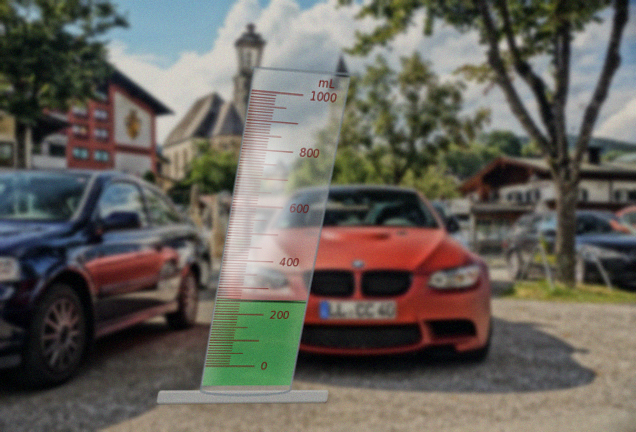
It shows value=250 unit=mL
